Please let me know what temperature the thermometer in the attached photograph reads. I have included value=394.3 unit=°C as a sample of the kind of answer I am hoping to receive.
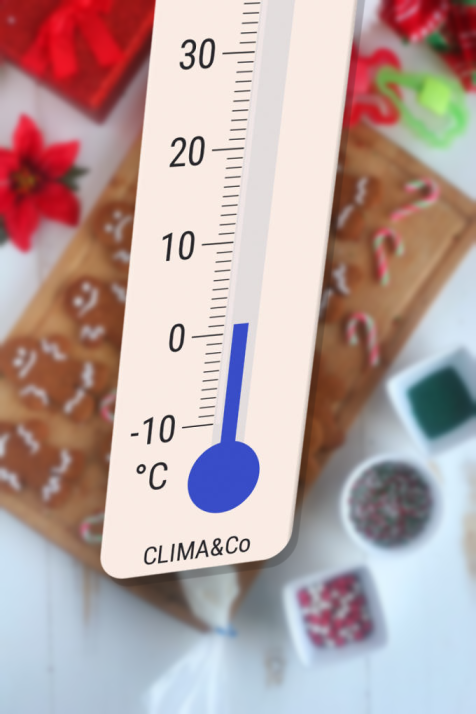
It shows value=1 unit=°C
